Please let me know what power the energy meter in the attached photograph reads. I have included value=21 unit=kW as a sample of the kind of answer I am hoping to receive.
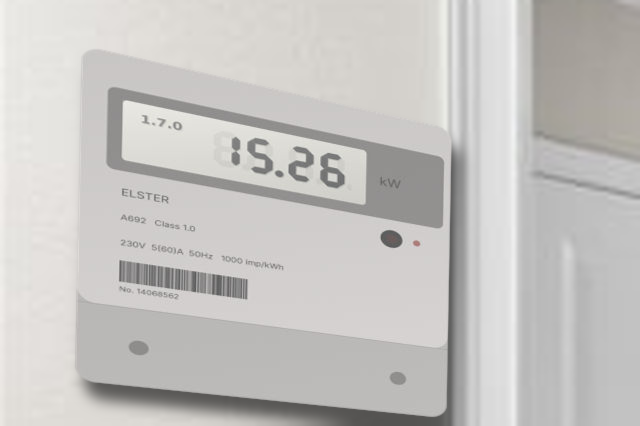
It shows value=15.26 unit=kW
